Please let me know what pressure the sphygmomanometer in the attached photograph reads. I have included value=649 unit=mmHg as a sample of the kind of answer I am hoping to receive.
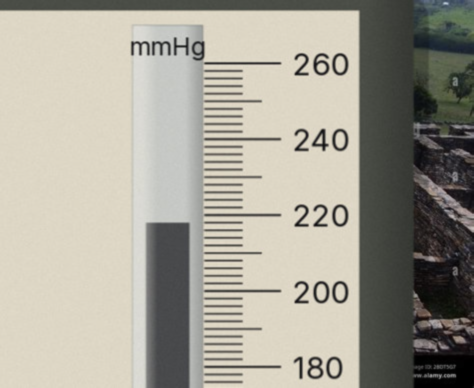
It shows value=218 unit=mmHg
